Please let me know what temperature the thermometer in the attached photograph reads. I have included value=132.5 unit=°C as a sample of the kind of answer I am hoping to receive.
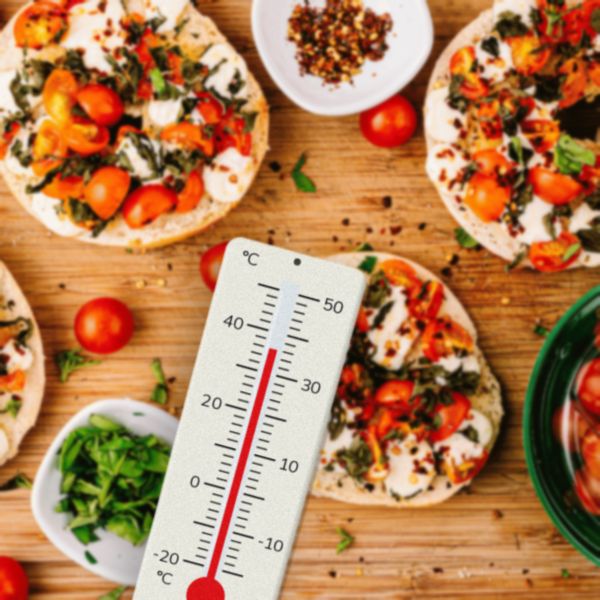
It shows value=36 unit=°C
